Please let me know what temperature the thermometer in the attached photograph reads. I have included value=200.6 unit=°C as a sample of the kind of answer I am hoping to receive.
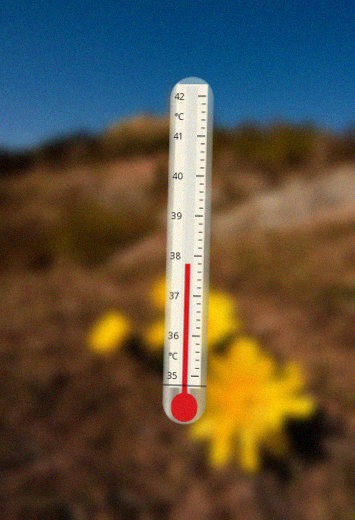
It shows value=37.8 unit=°C
